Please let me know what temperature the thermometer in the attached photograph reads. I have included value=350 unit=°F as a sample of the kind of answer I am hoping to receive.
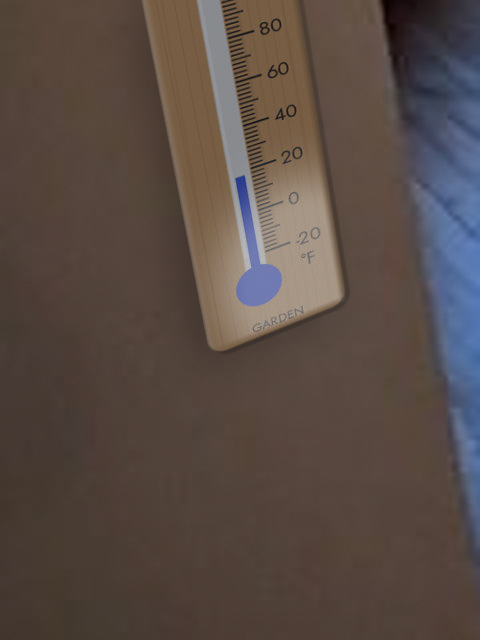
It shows value=18 unit=°F
